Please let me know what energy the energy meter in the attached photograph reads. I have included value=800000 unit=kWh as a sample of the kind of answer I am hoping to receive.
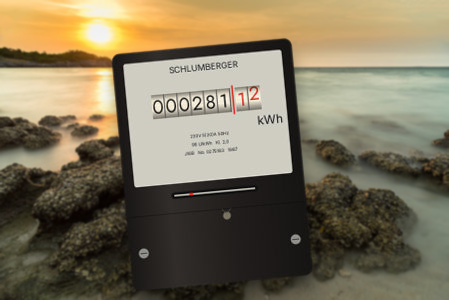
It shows value=281.12 unit=kWh
